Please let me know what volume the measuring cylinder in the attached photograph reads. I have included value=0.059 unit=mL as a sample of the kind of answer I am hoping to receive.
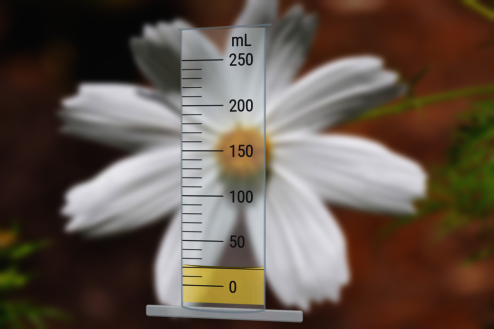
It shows value=20 unit=mL
